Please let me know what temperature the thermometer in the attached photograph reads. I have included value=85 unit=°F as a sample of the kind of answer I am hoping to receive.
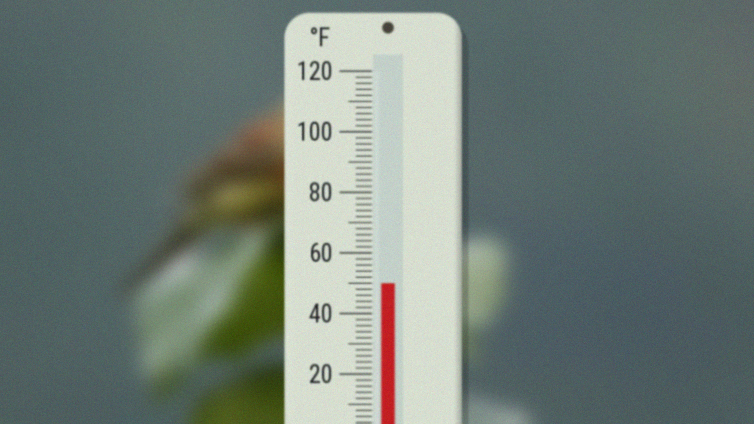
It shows value=50 unit=°F
